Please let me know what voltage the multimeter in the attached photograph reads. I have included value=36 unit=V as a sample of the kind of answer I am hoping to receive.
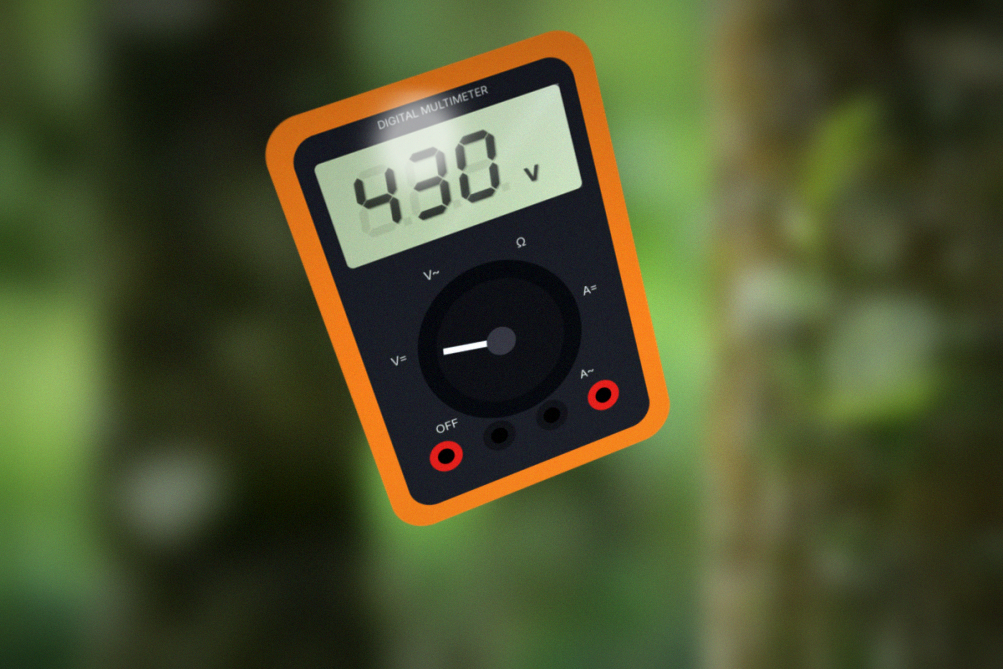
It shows value=430 unit=V
